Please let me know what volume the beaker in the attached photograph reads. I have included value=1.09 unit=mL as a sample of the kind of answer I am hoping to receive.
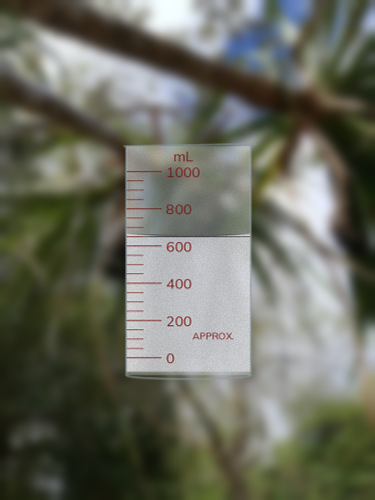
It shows value=650 unit=mL
